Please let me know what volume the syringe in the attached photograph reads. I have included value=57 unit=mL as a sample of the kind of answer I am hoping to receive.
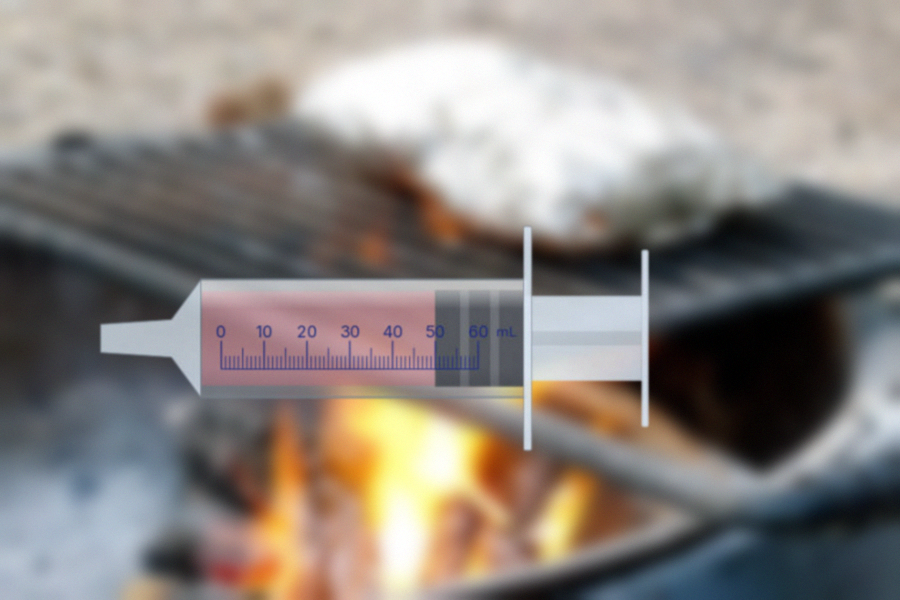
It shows value=50 unit=mL
